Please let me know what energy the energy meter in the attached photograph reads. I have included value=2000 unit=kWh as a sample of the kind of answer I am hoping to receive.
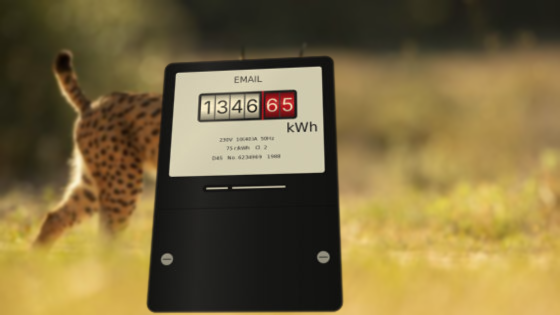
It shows value=1346.65 unit=kWh
